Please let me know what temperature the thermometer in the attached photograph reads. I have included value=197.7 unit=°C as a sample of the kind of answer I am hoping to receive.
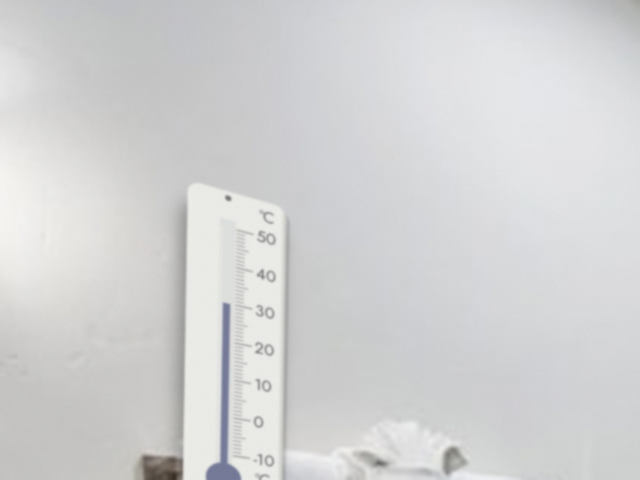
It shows value=30 unit=°C
